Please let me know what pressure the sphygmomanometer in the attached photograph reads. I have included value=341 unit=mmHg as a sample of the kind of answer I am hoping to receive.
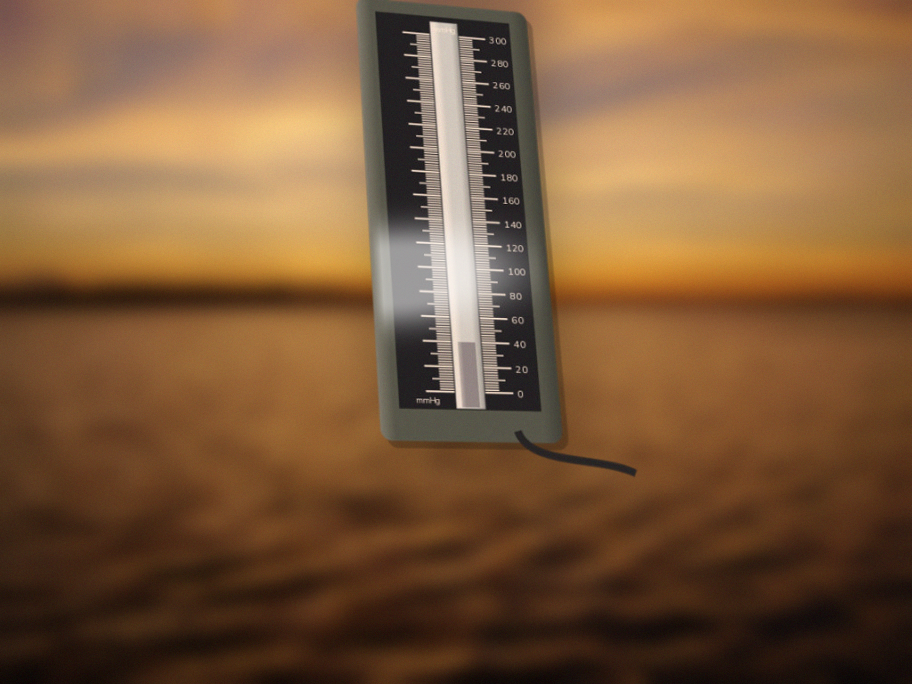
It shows value=40 unit=mmHg
